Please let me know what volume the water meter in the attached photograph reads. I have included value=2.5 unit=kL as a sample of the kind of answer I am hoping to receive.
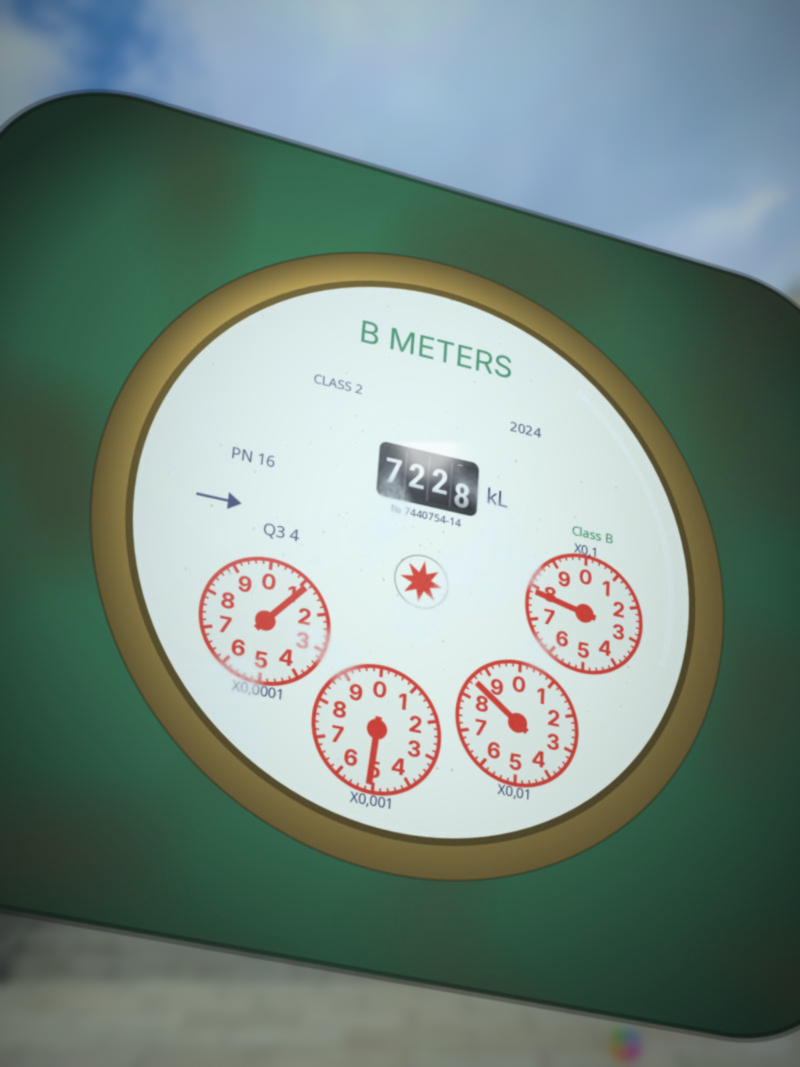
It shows value=7227.7851 unit=kL
